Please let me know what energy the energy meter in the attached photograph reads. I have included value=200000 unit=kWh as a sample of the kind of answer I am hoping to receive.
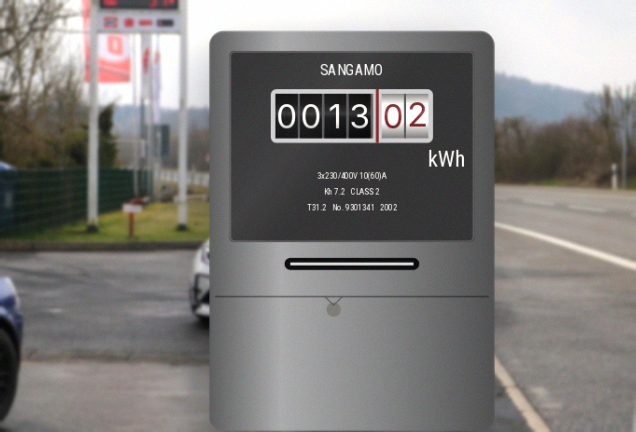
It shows value=13.02 unit=kWh
